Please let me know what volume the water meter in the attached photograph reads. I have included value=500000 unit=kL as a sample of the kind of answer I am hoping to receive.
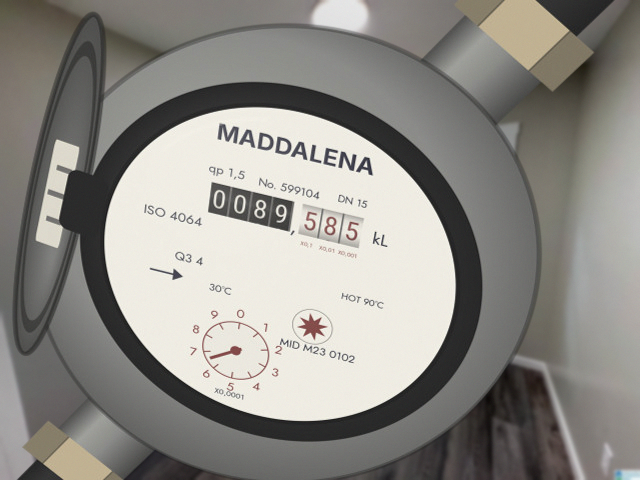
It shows value=89.5856 unit=kL
